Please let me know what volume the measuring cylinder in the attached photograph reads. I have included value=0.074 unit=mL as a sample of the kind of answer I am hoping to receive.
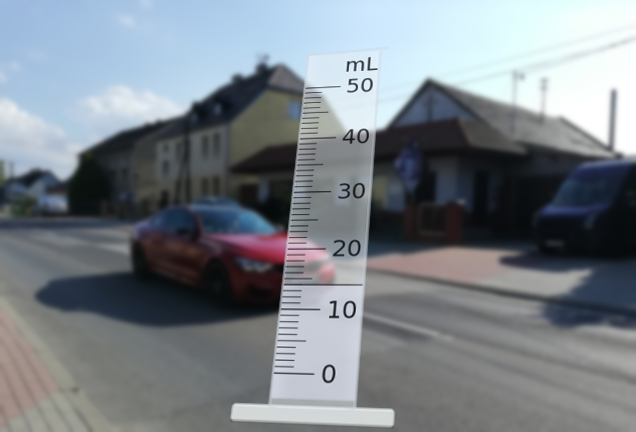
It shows value=14 unit=mL
